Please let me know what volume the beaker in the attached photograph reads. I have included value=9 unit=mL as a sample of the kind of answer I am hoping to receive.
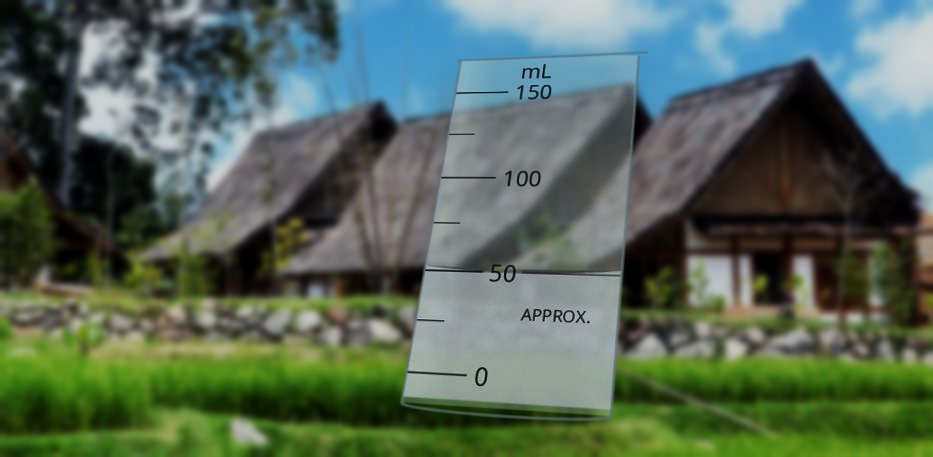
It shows value=50 unit=mL
